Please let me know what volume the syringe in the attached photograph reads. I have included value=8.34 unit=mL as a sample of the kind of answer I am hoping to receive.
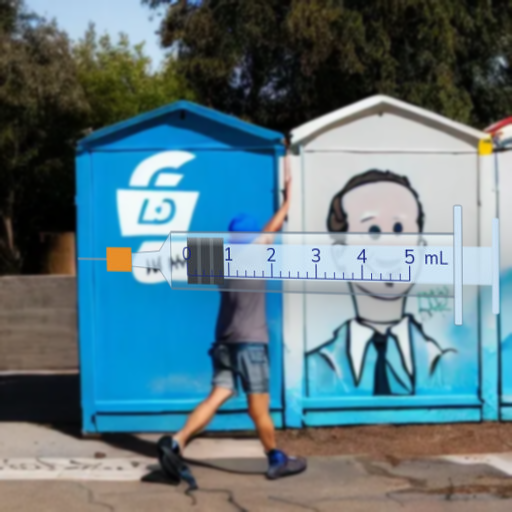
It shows value=0 unit=mL
